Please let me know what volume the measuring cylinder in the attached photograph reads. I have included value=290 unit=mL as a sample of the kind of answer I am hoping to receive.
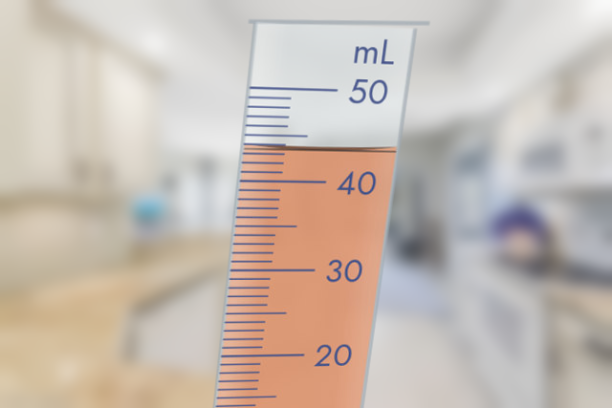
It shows value=43.5 unit=mL
